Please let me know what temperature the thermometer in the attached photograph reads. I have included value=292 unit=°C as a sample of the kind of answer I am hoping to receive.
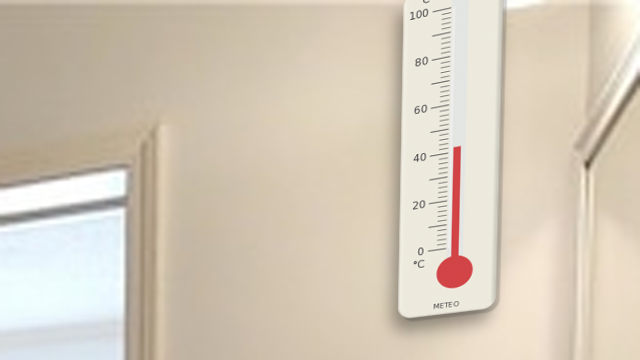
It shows value=42 unit=°C
